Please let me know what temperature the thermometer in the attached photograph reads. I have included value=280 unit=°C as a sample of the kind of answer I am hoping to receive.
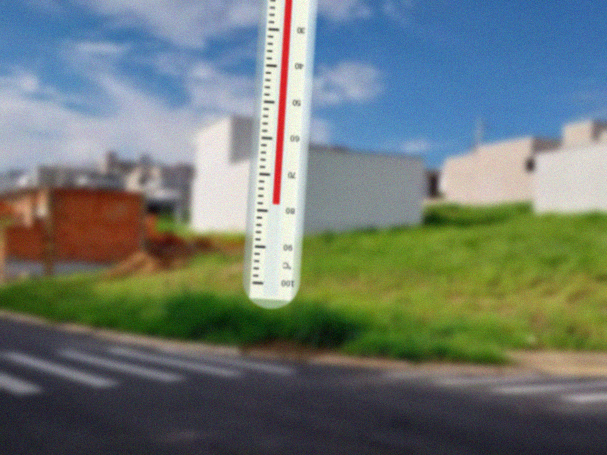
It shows value=78 unit=°C
